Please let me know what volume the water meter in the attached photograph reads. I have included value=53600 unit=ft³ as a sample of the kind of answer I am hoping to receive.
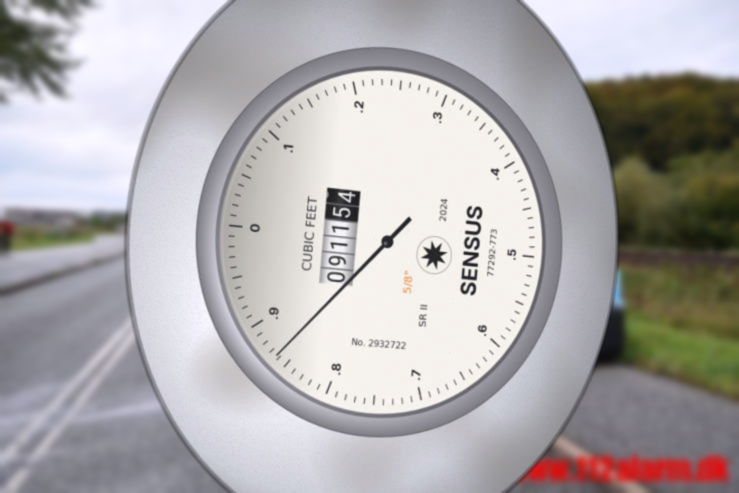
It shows value=91153.86 unit=ft³
